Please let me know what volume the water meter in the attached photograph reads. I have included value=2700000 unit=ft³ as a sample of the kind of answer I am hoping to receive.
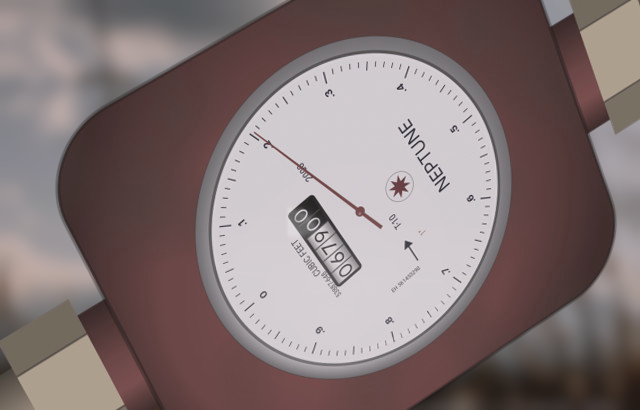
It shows value=67900.20 unit=ft³
